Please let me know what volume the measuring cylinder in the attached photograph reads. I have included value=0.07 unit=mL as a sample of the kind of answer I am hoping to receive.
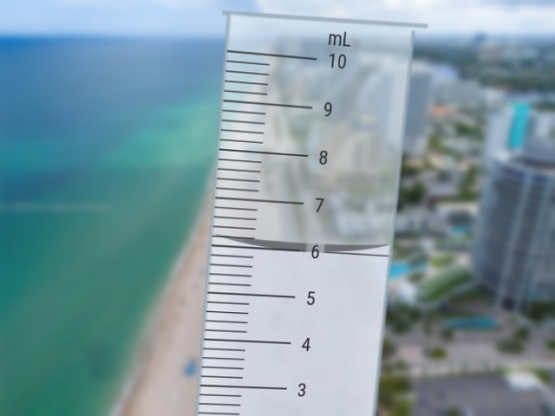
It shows value=6 unit=mL
